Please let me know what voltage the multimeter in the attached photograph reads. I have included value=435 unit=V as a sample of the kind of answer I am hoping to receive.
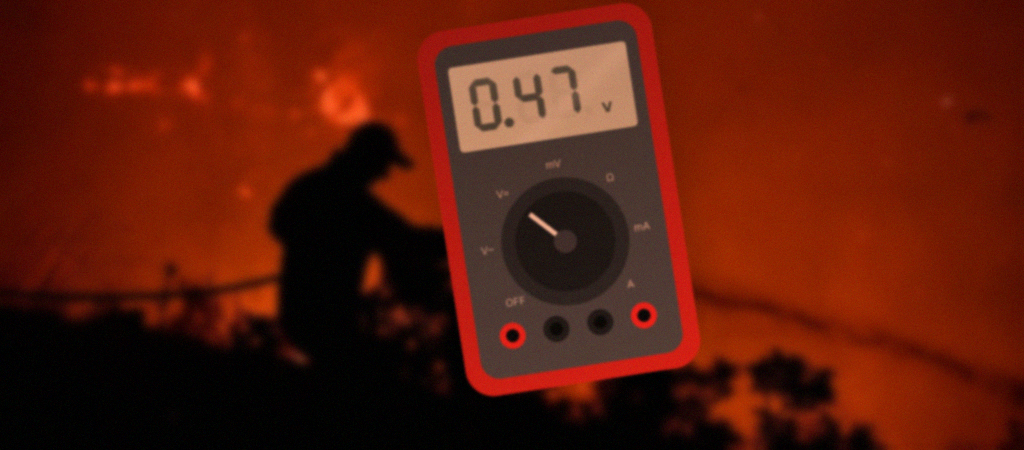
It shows value=0.47 unit=V
